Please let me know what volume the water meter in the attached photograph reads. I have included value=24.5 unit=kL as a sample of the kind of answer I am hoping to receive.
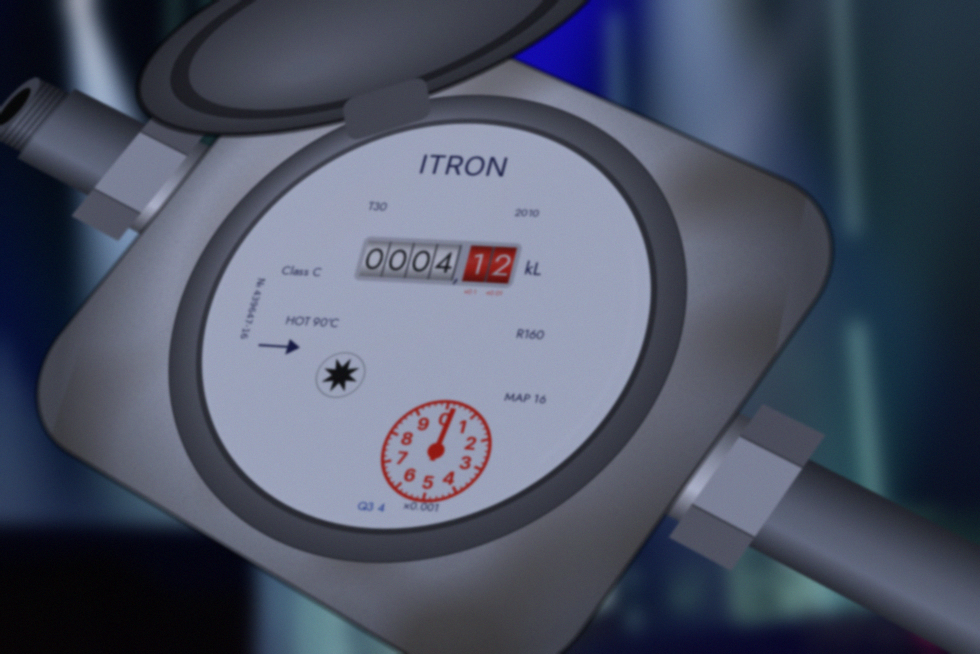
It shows value=4.120 unit=kL
